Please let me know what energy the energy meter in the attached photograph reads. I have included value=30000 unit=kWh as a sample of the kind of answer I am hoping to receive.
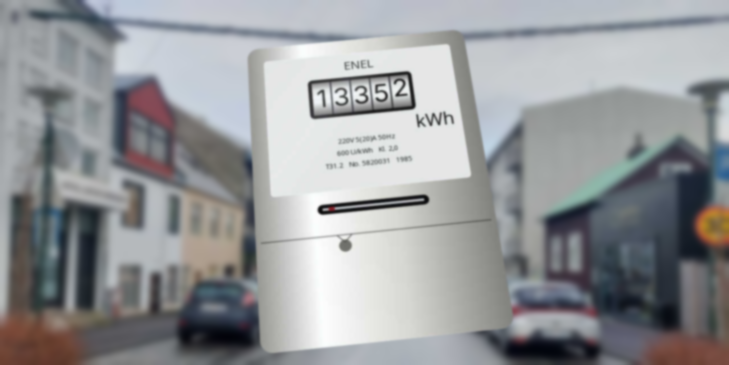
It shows value=13352 unit=kWh
